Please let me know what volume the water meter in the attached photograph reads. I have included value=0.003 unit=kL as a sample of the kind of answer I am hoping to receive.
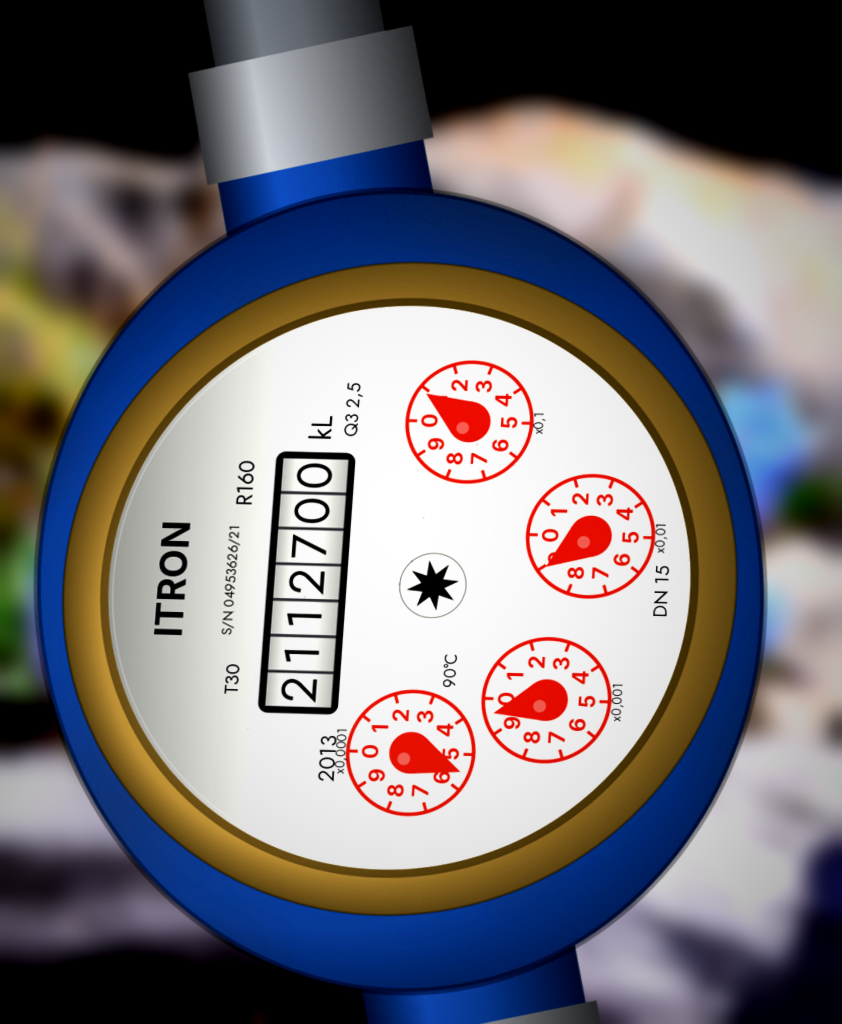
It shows value=2112700.0895 unit=kL
